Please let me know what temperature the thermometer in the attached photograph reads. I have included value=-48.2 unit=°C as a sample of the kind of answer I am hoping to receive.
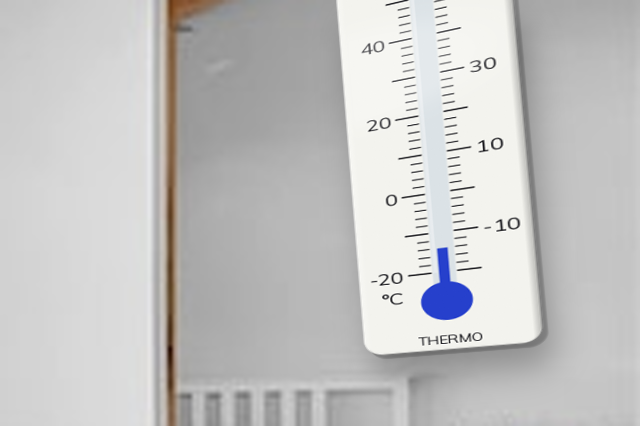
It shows value=-14 unit=°C
